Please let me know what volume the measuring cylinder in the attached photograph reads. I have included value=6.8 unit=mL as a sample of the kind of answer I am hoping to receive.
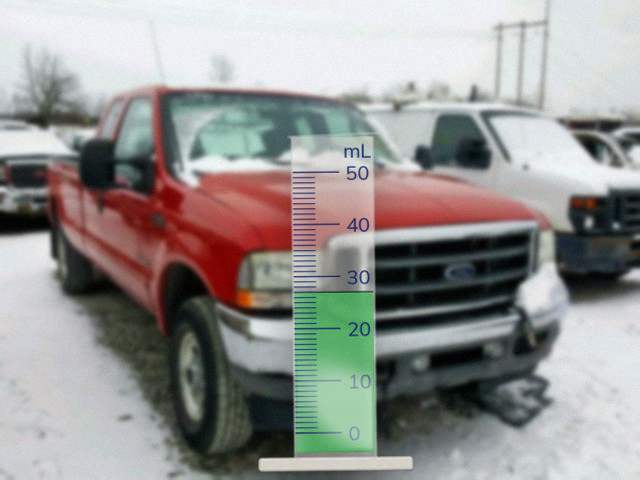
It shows value=27 unit=mL
